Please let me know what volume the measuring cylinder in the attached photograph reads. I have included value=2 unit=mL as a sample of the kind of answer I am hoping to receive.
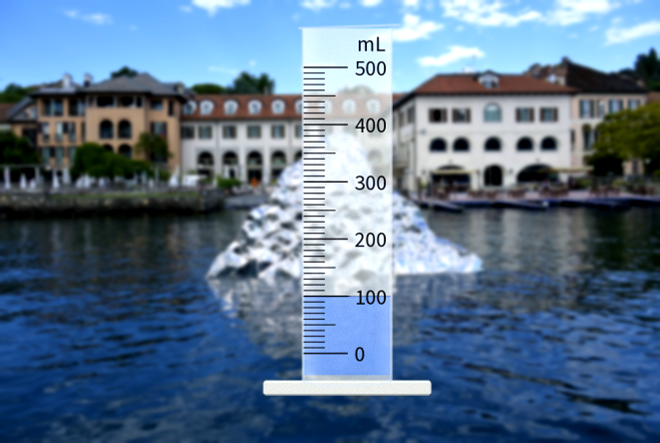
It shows value=100 unit=mL
